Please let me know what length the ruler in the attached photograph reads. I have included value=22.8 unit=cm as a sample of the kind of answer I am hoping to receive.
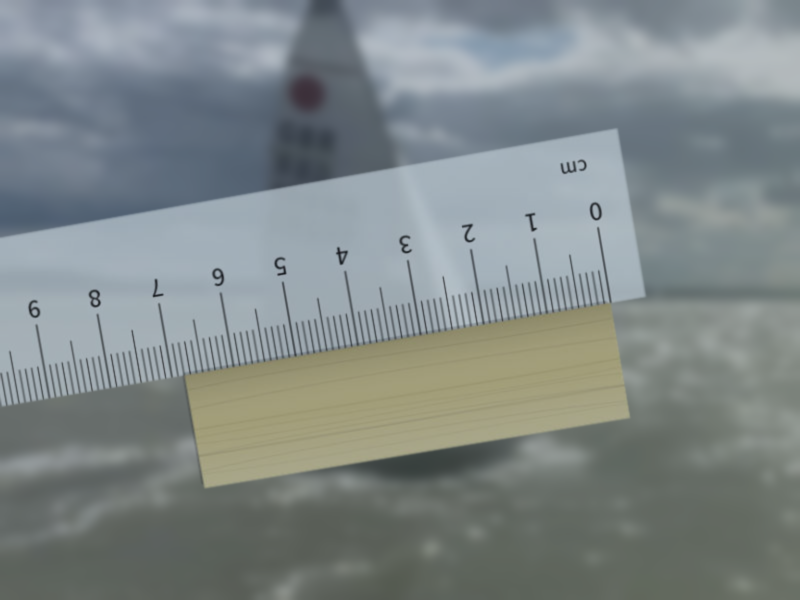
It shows value=6.8 unit=cm
